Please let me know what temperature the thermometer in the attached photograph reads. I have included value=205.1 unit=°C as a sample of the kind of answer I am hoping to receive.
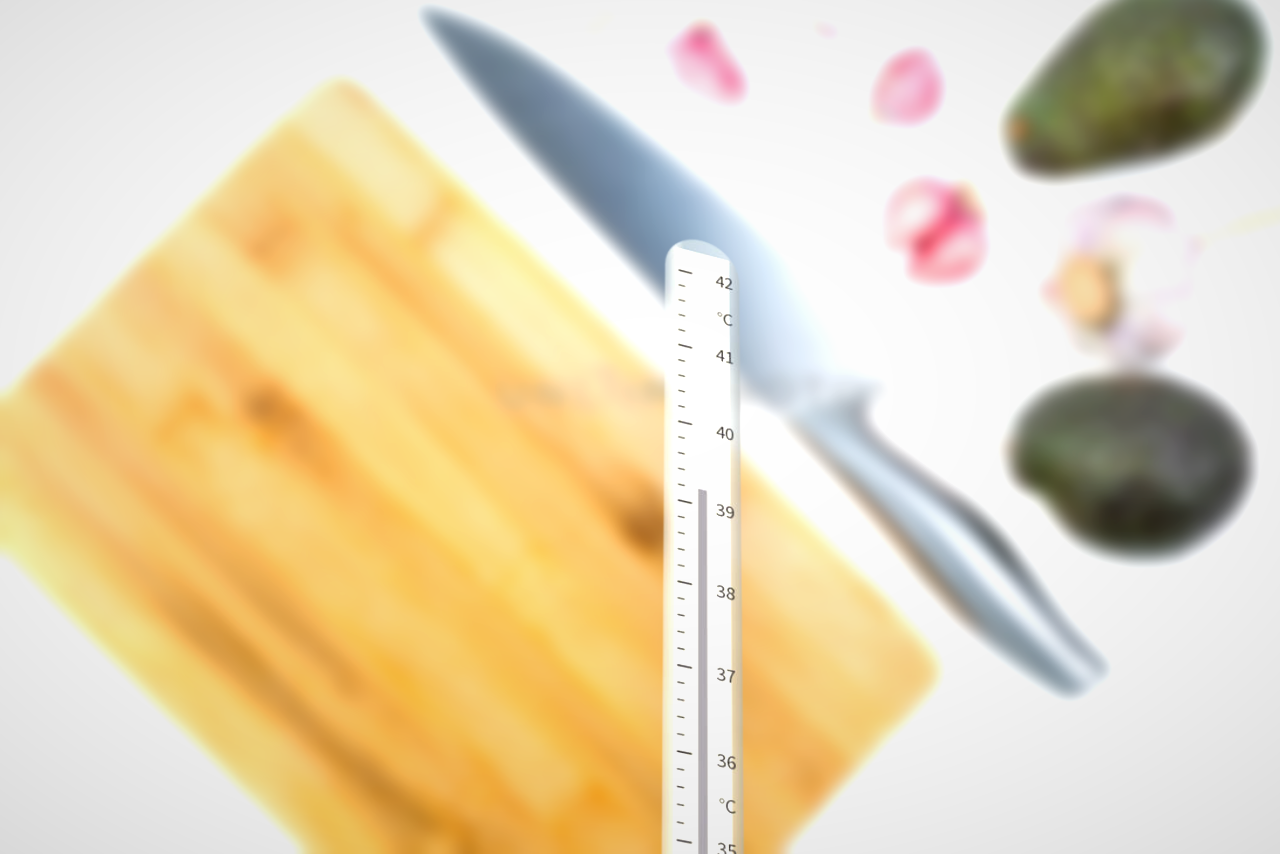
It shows value=39.2 unit=°C
